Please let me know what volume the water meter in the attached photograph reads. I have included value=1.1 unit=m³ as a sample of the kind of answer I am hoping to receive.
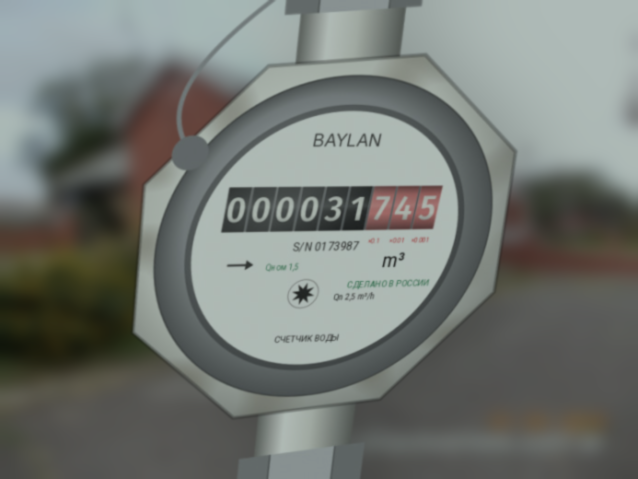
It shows value=31.745 unit=m³
